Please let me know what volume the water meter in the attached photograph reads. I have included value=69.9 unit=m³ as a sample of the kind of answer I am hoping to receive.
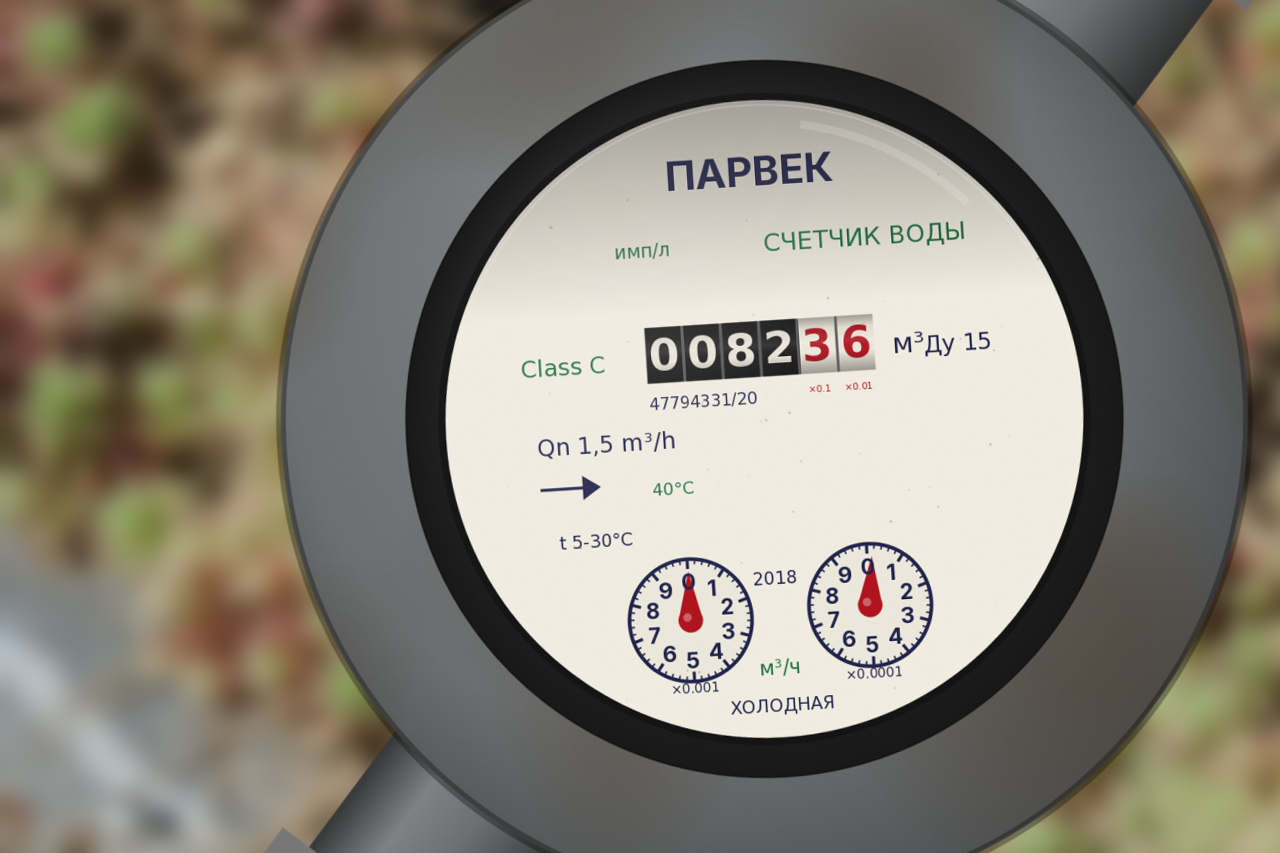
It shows value=82.3600 unit=m³
